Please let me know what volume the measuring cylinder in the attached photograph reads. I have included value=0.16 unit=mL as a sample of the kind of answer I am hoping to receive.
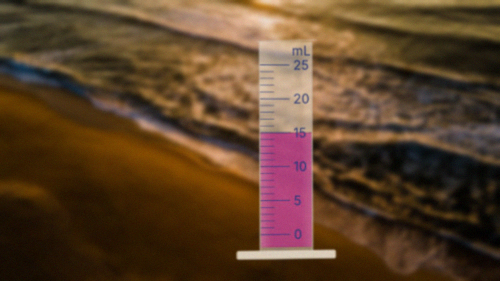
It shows value=15 unit=mL
